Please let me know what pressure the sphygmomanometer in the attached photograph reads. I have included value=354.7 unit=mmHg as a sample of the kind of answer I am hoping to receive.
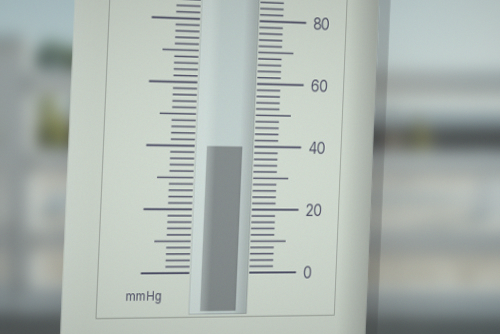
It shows value=40 unit=mmHg
